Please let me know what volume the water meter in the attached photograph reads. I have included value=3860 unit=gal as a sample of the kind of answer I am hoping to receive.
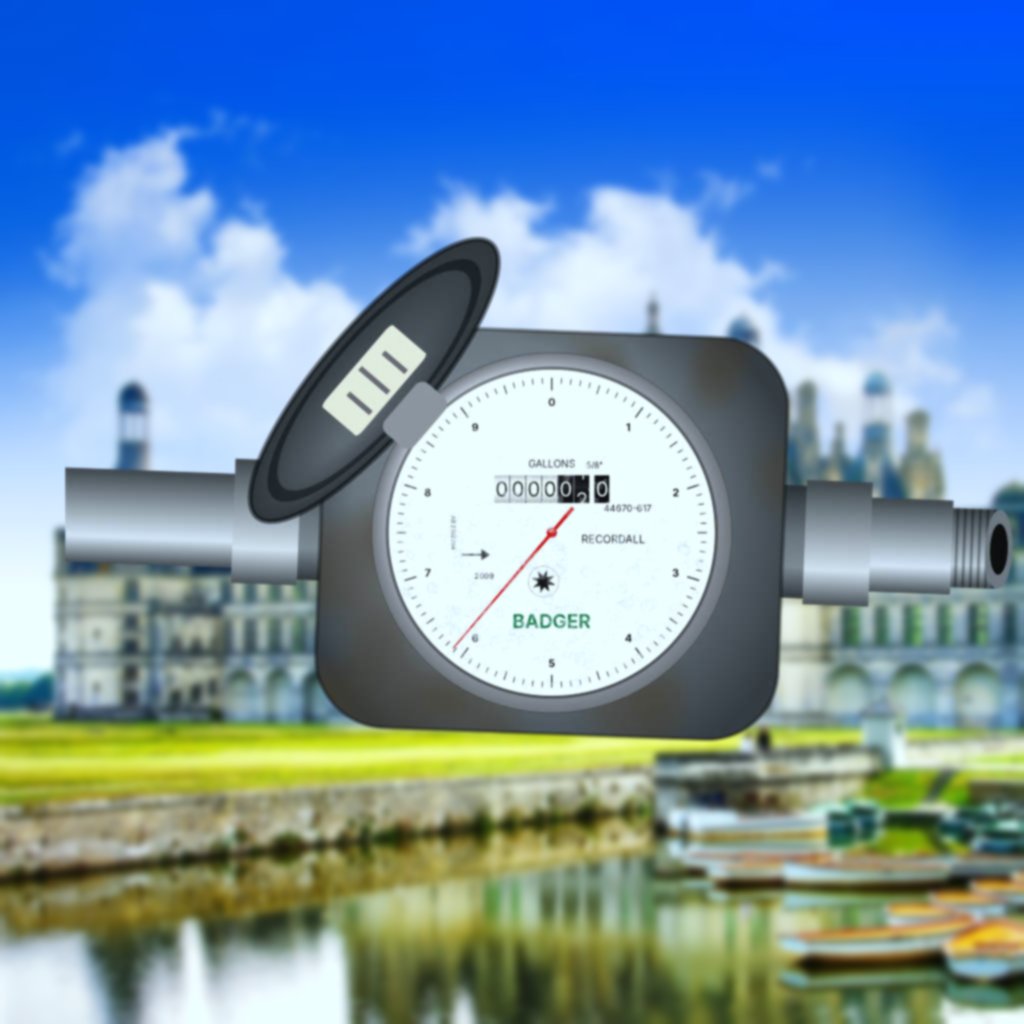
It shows value=16.1 unit=gal
